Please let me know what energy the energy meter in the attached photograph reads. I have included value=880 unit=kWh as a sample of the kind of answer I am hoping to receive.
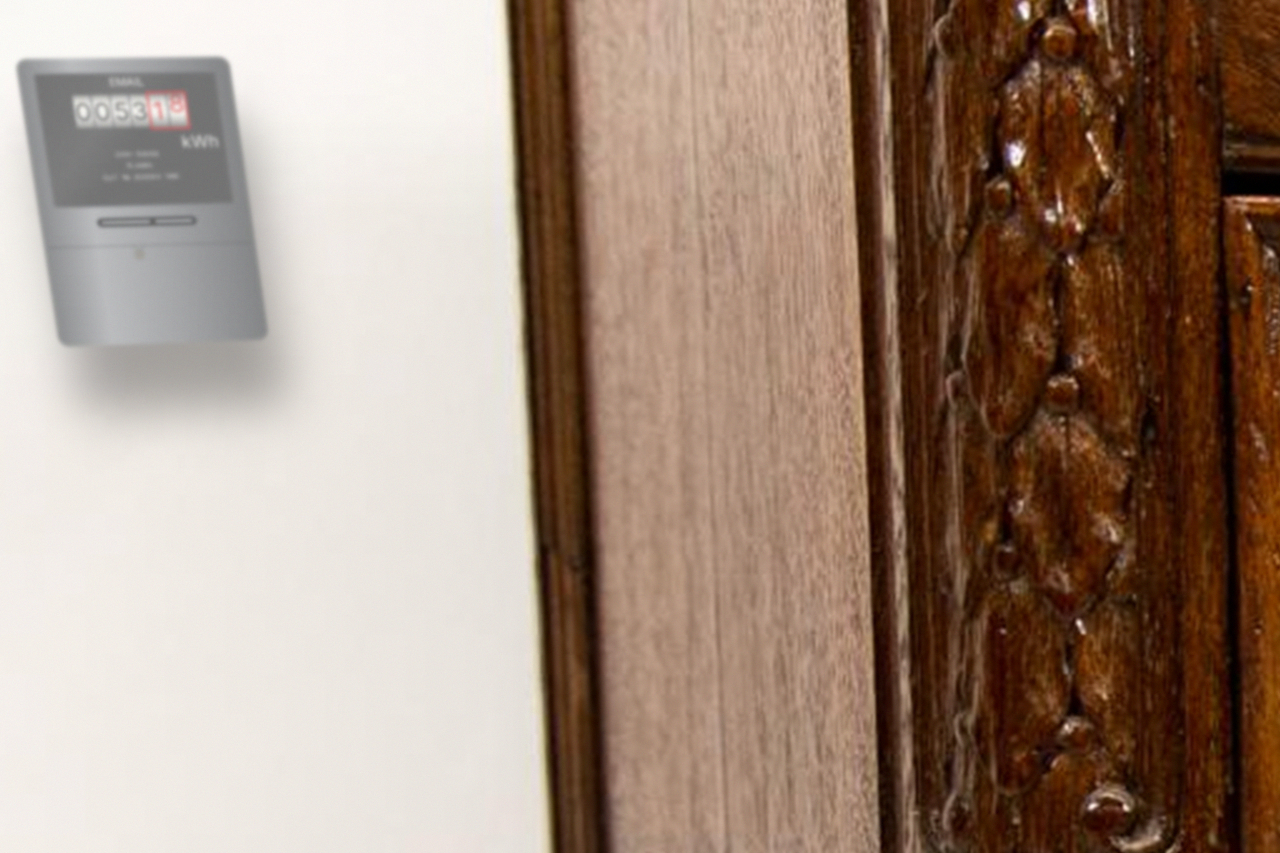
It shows value=53.18 unit=kWh
